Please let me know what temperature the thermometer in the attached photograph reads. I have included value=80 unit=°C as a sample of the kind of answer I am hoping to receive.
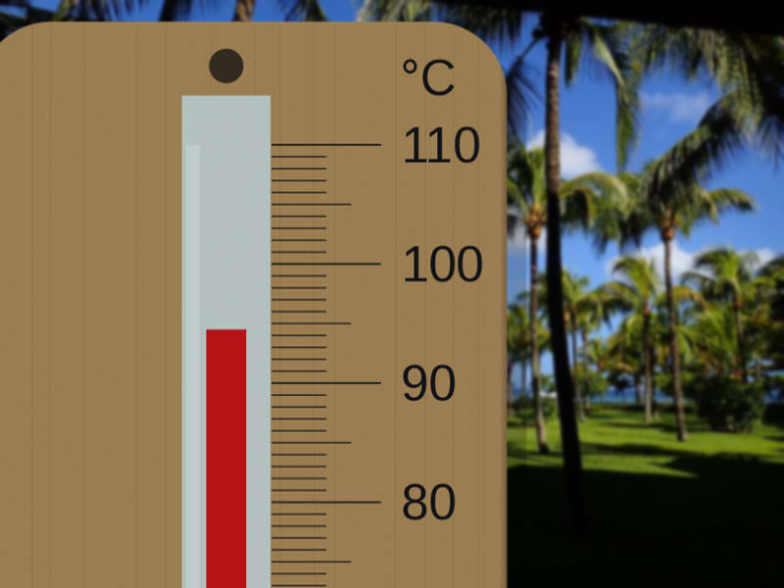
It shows value=94.5 unit=°C
